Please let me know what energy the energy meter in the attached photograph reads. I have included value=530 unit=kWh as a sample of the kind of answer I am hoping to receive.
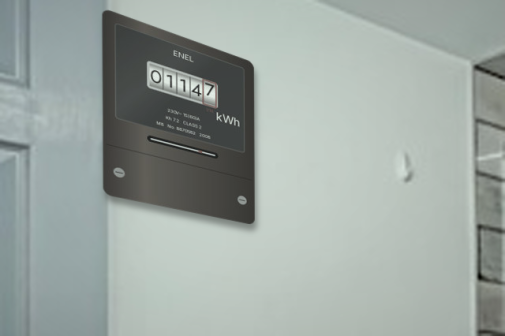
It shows value=114.7 unit=kWh
